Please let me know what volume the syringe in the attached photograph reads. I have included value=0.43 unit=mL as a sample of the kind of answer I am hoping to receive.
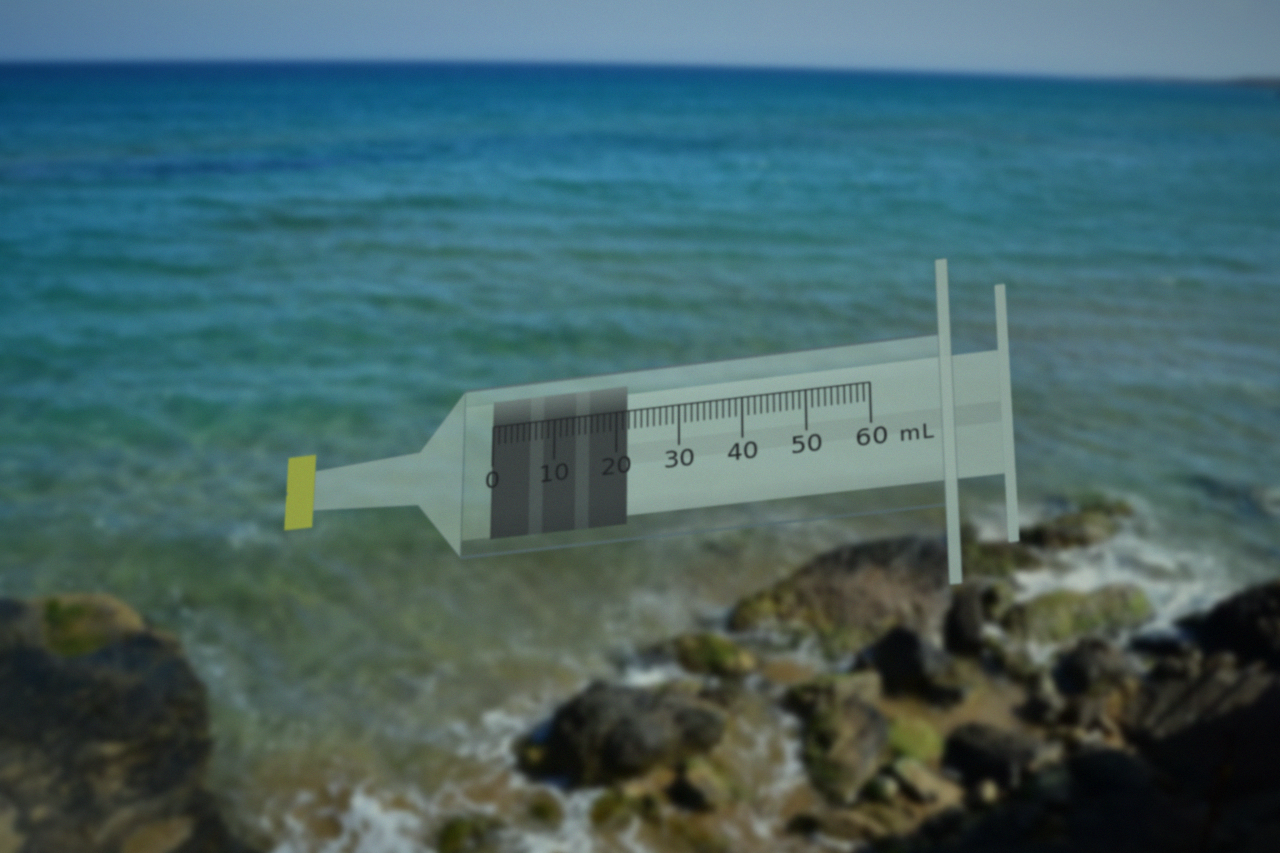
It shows value=0 unit=mL
